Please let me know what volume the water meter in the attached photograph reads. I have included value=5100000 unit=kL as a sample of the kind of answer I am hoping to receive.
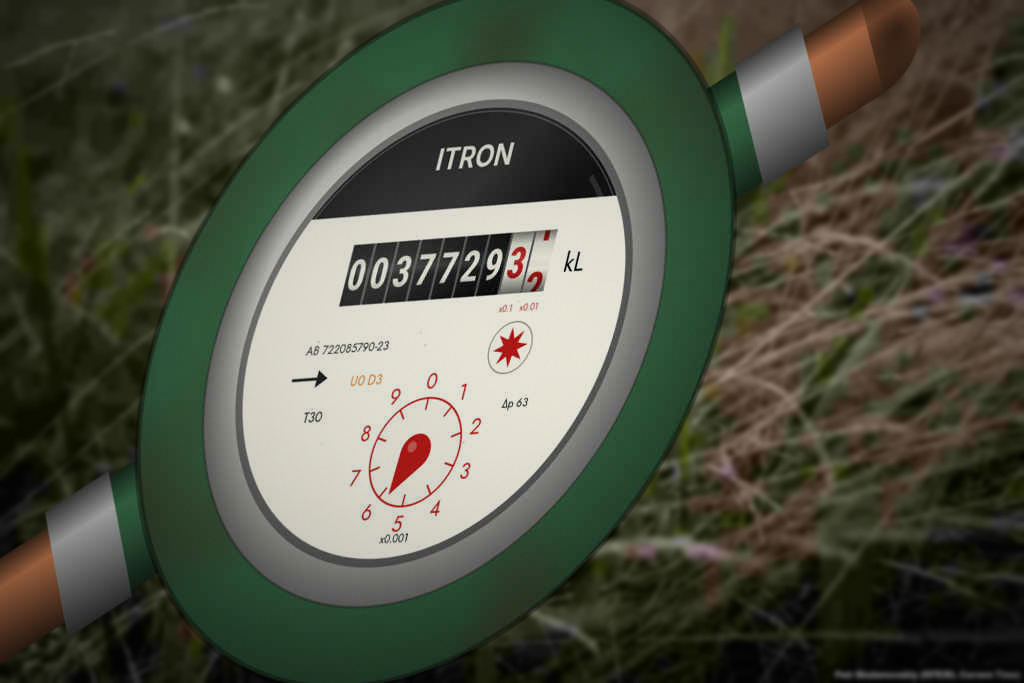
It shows value=37729.315 unit=kL
